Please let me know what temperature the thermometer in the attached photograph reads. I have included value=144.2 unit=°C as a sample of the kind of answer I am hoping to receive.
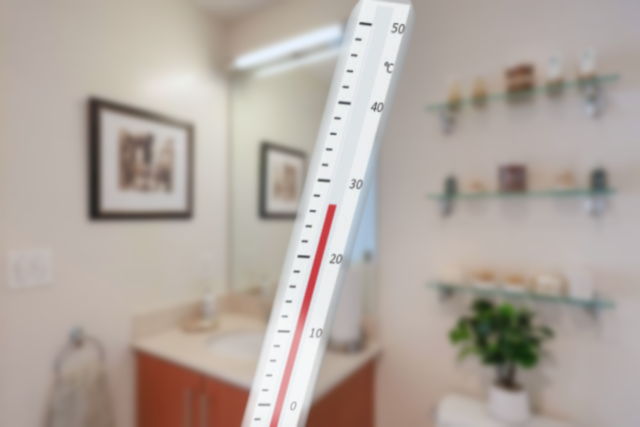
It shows value=27 unit=°C
